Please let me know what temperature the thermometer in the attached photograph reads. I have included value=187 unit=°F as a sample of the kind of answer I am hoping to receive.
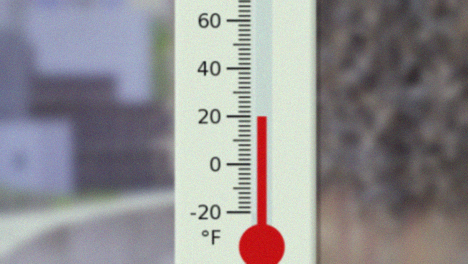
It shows value=20 unit=°F
